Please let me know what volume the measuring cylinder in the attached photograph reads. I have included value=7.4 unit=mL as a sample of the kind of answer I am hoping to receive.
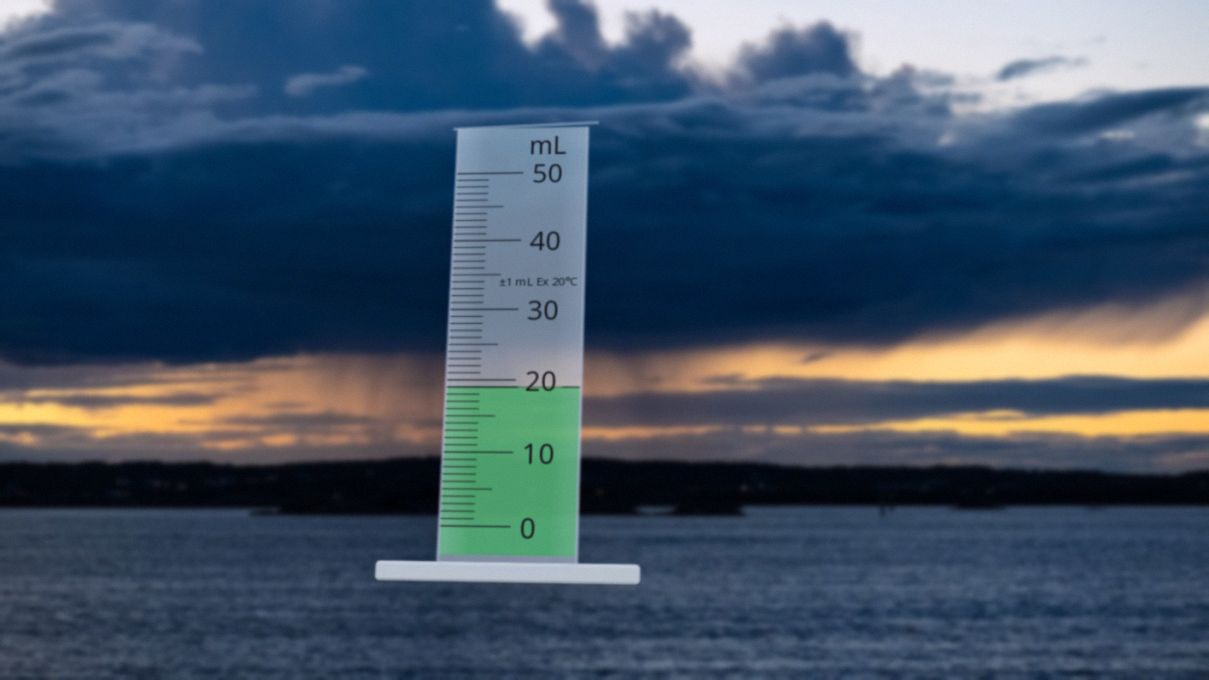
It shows value=19 unit=mL
